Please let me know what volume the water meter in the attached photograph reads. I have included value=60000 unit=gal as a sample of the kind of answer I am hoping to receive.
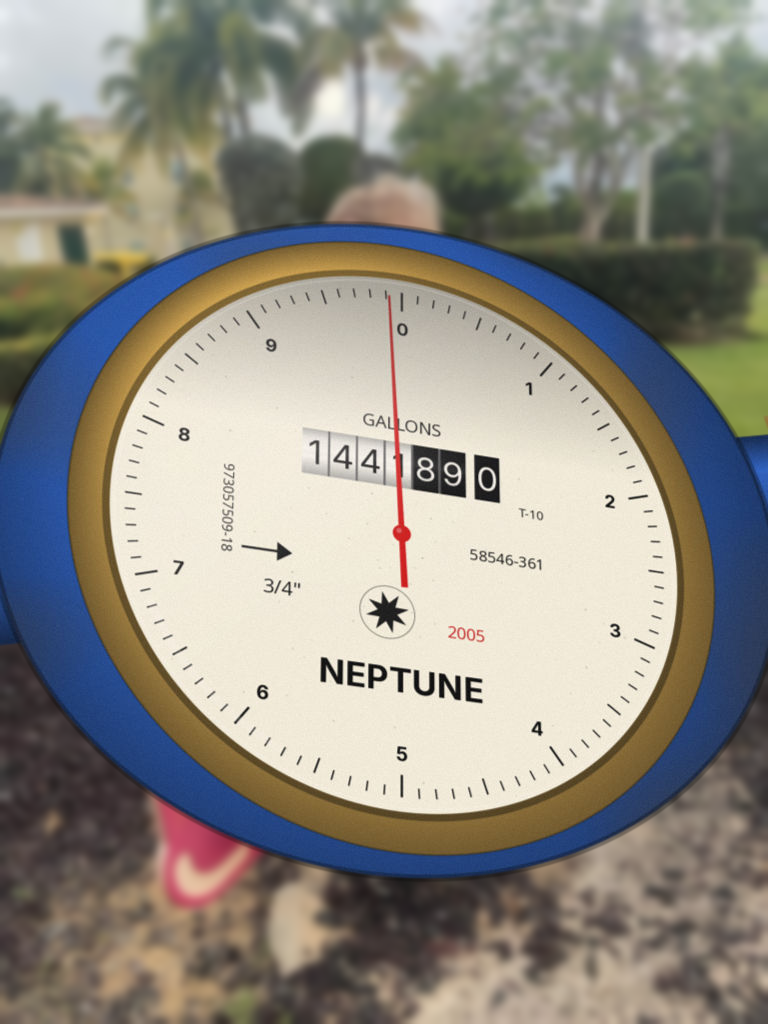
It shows value=1441889.9 unit=gal
